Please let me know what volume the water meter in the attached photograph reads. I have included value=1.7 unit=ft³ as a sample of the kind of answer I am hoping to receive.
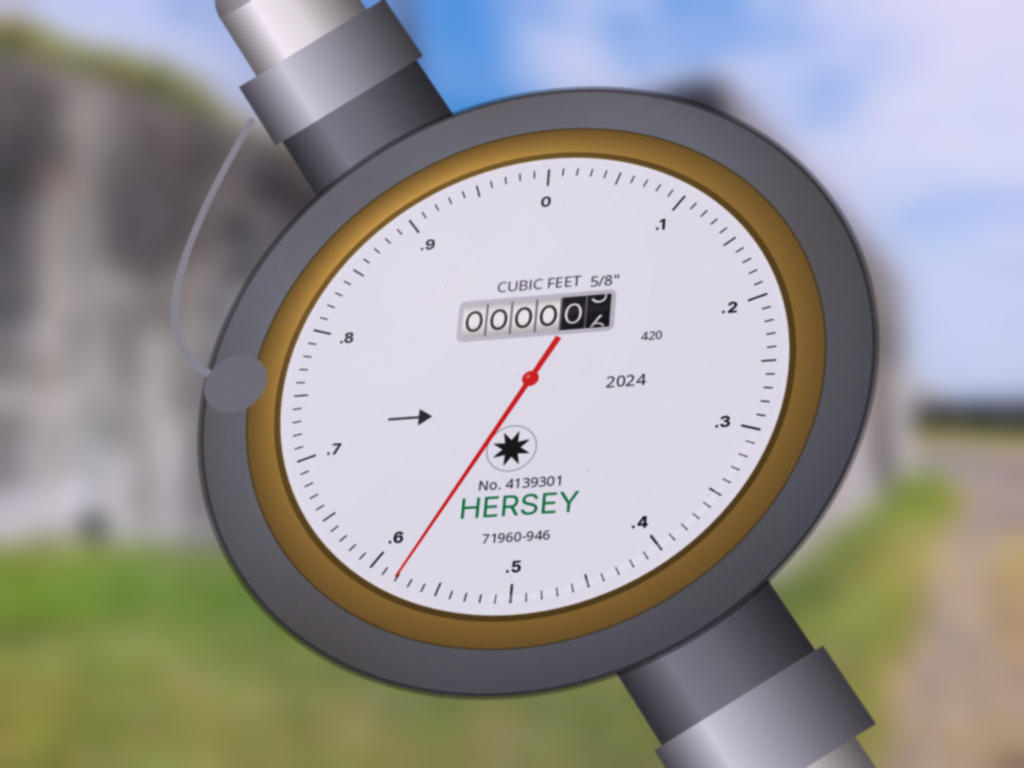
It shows value=5.58 unit=ft³
